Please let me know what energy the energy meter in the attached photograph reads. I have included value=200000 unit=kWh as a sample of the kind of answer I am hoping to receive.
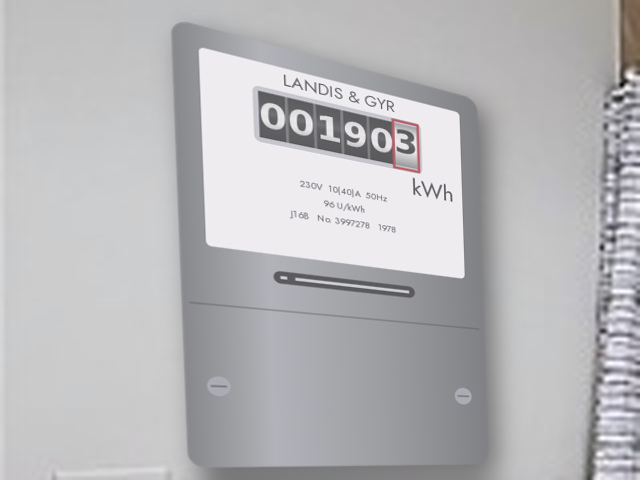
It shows value=190.3 unit=kWh
